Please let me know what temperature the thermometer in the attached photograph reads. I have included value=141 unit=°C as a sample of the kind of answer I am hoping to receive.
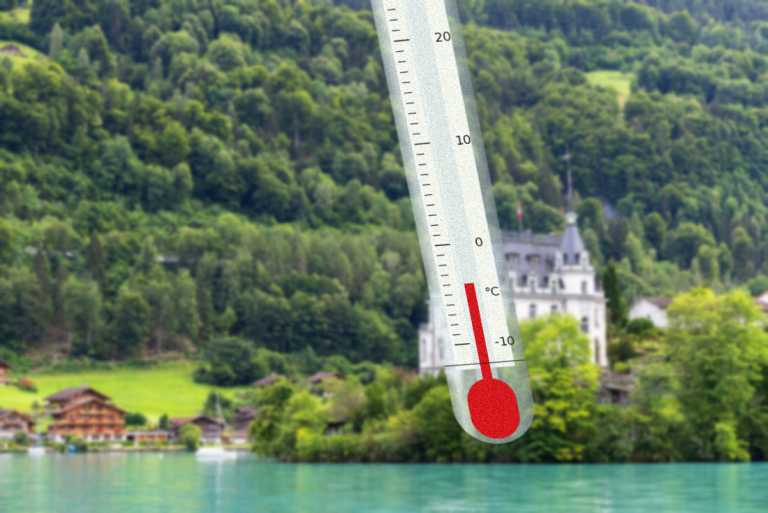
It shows value=-4 unit=°C
